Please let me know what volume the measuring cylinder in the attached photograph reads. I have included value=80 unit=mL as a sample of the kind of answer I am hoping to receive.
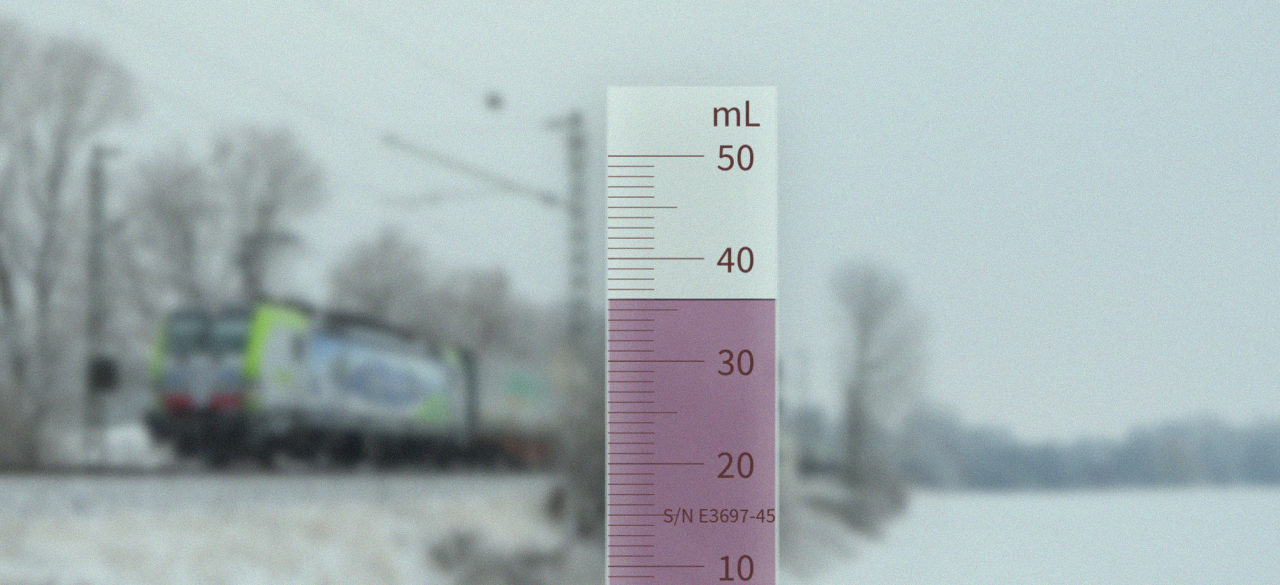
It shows value=36 unit=mL
